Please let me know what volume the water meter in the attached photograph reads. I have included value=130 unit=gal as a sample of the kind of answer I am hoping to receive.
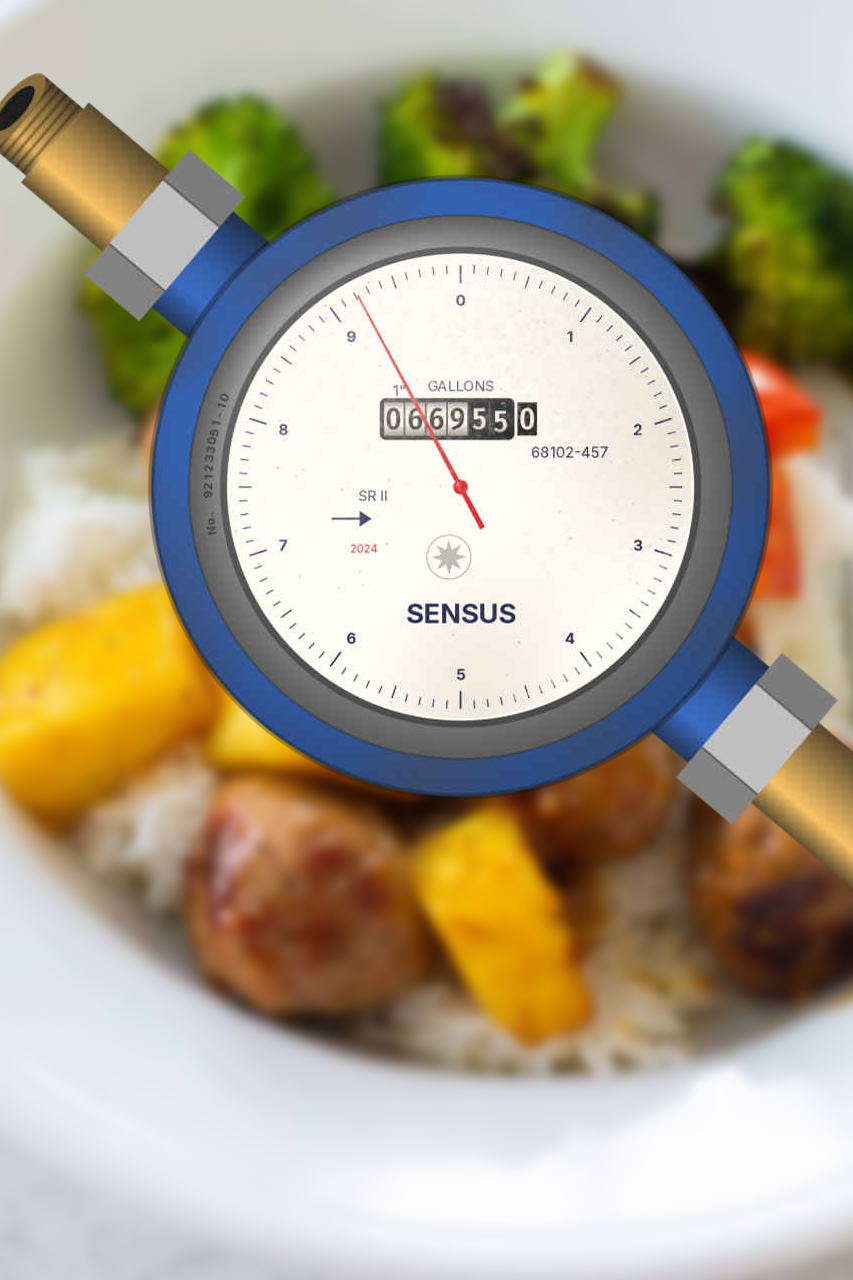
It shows value=669549.2 unit=gal
